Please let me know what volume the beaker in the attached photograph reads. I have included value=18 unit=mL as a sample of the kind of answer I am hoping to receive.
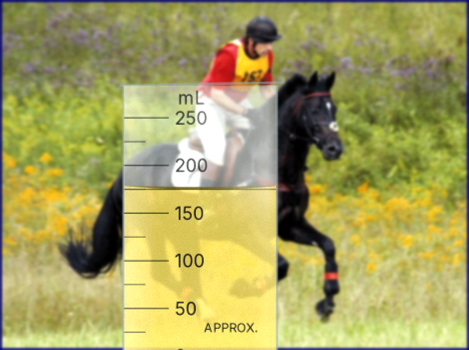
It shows value=175 unit=mL
